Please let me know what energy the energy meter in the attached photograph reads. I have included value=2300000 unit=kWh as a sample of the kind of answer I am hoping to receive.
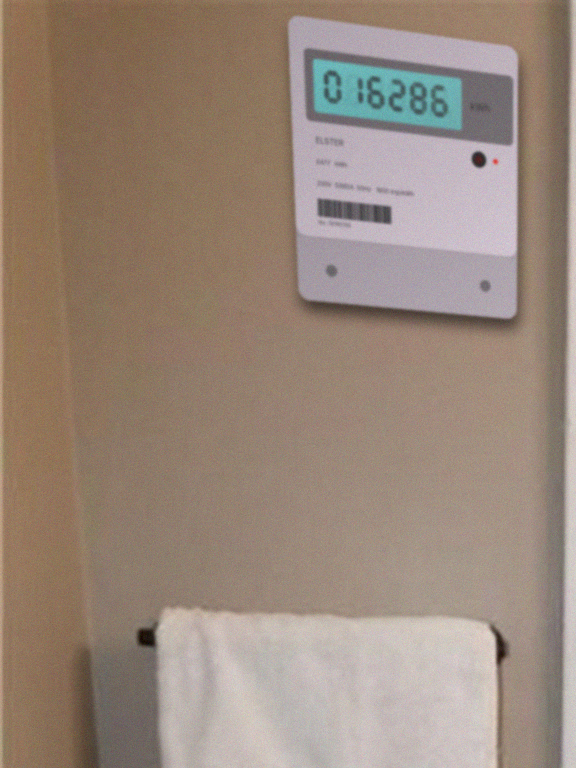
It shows value=16286 unit=kWh
